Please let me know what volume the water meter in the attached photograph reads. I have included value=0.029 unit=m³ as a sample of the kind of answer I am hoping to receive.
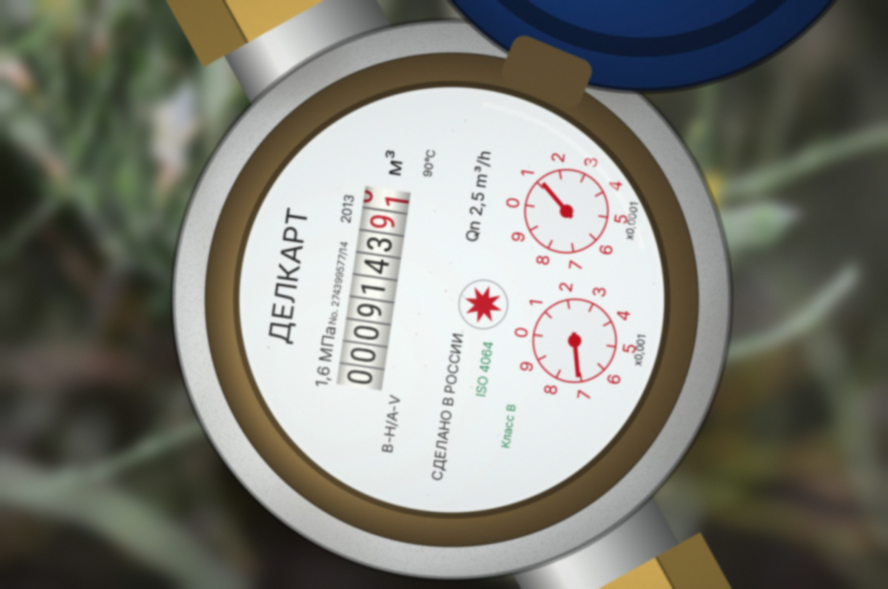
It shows value=9143.9071 unit=m³
